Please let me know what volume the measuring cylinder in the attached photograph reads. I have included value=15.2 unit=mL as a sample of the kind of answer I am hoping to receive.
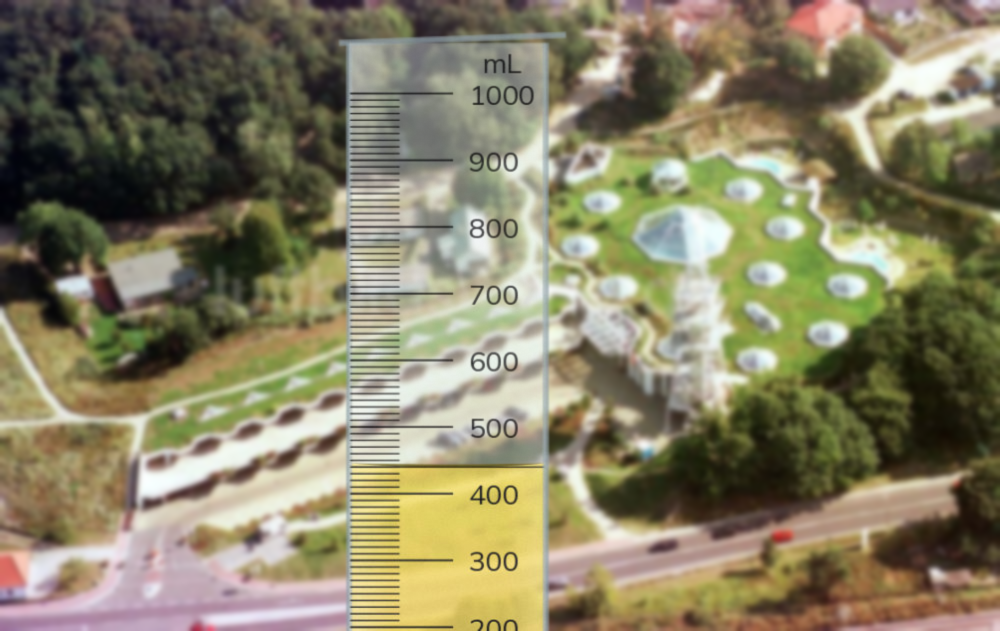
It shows value=440 unit=mL
